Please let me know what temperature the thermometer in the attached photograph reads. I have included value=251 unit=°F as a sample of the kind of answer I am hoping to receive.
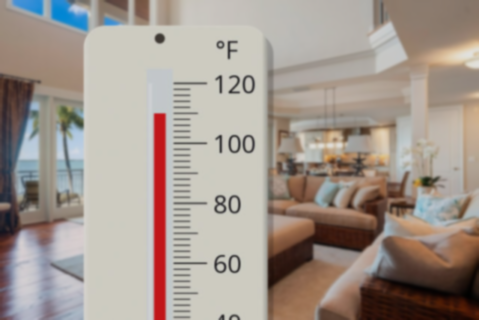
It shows value=110 unit=°F
